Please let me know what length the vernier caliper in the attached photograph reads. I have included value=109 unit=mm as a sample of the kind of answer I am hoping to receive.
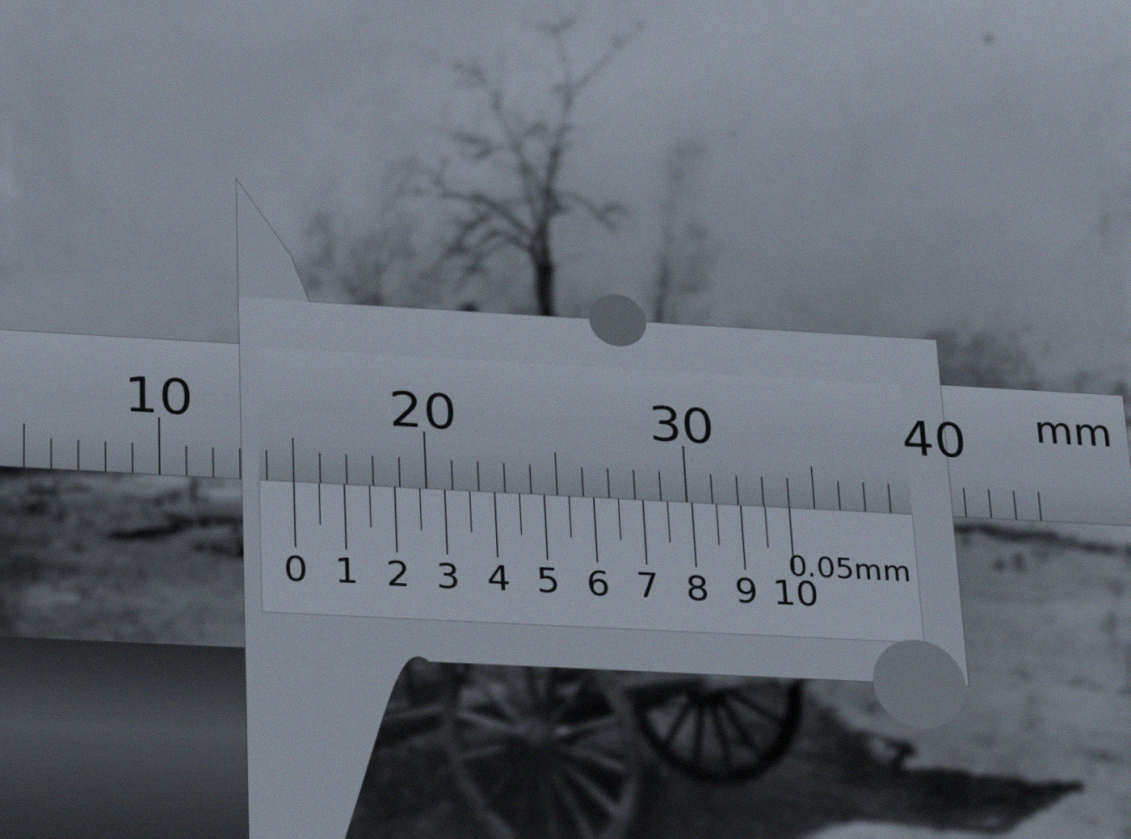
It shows value=15.00 unit=mm
